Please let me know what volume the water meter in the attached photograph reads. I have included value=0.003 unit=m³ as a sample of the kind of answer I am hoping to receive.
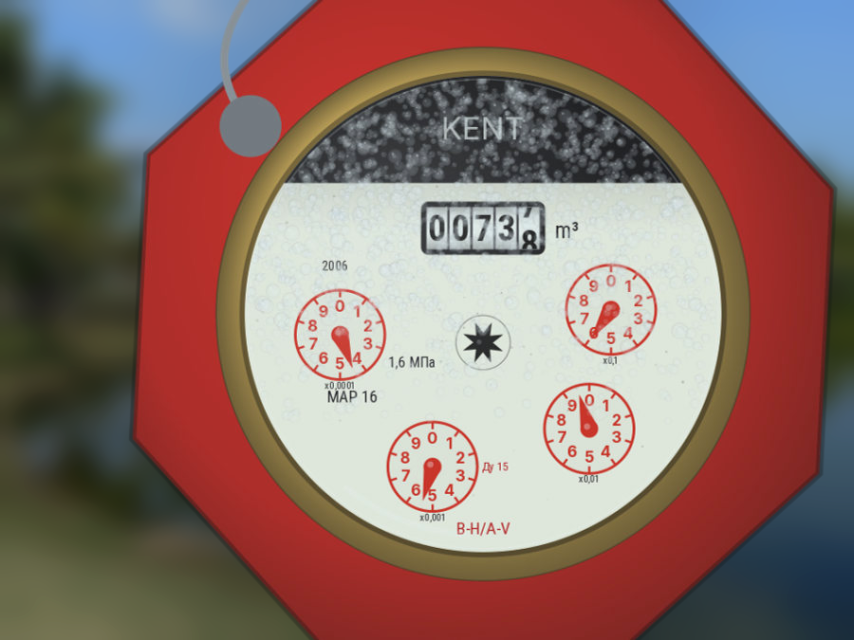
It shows value=737.5954 unit=m³
